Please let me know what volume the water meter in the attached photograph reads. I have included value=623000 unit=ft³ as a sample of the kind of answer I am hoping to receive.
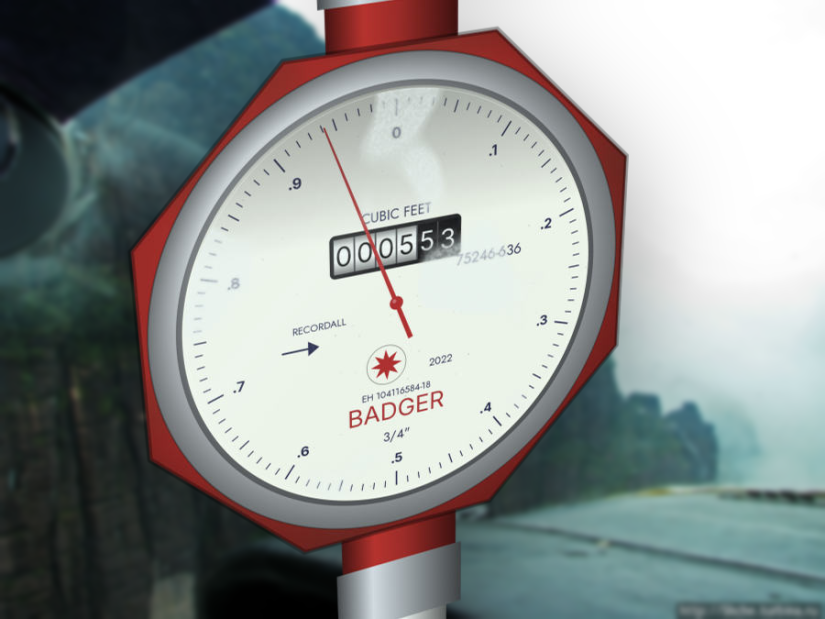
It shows value=552.94 unit=ft³
